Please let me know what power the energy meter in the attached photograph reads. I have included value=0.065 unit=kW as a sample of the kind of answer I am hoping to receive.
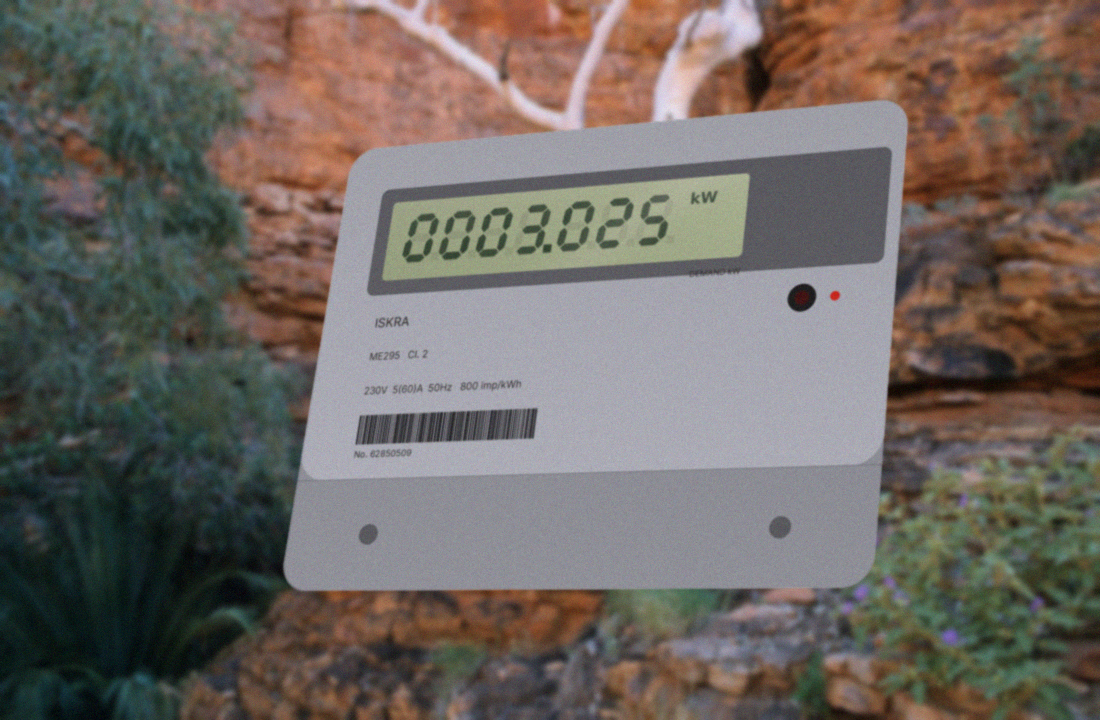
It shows value=3.025 unit=kW
